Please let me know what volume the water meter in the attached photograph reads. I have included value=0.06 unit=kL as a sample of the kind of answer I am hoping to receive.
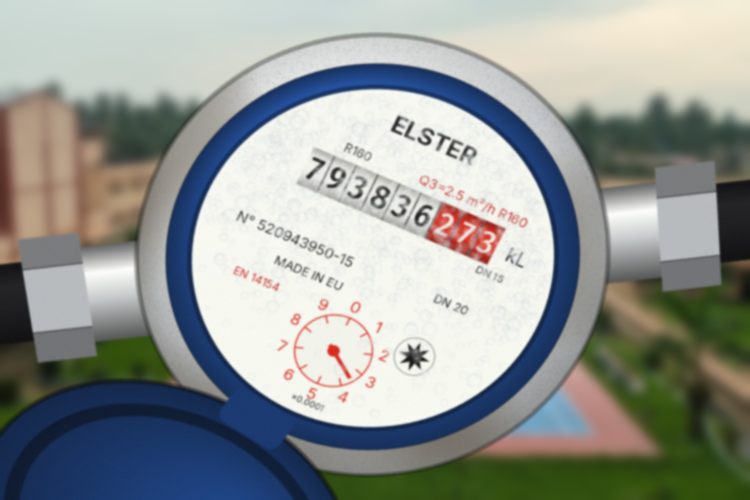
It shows value=793836.2733 unit=kL
